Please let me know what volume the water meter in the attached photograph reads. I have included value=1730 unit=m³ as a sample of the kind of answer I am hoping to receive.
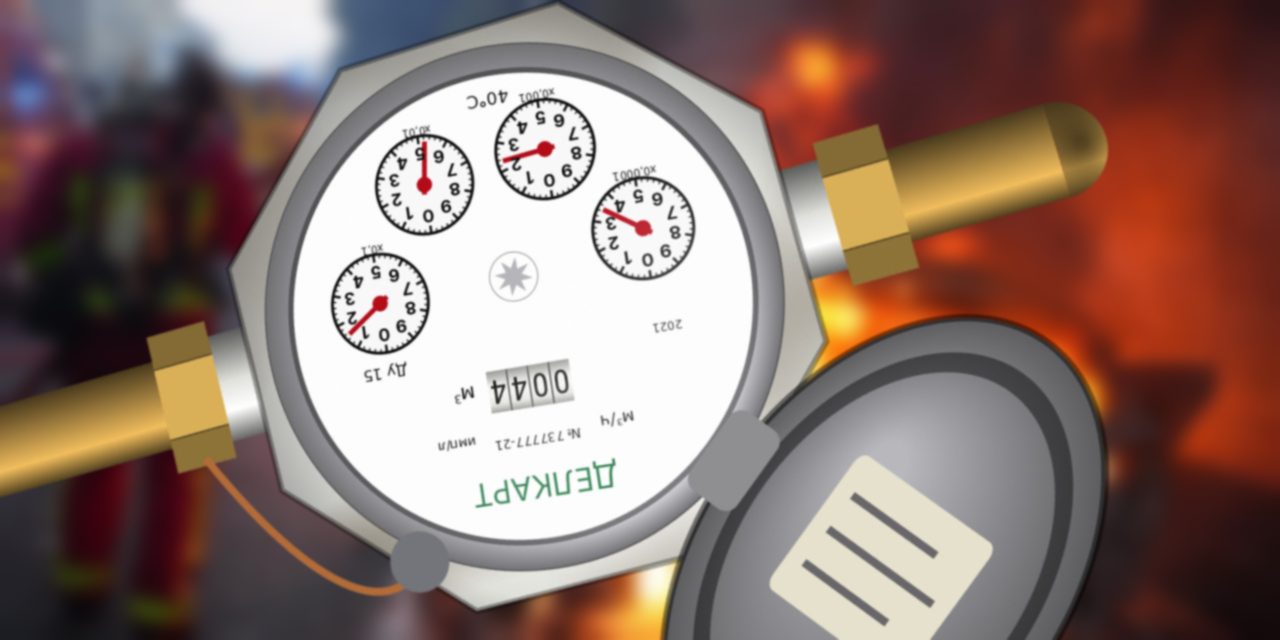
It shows value=44.1523 unit=m³
